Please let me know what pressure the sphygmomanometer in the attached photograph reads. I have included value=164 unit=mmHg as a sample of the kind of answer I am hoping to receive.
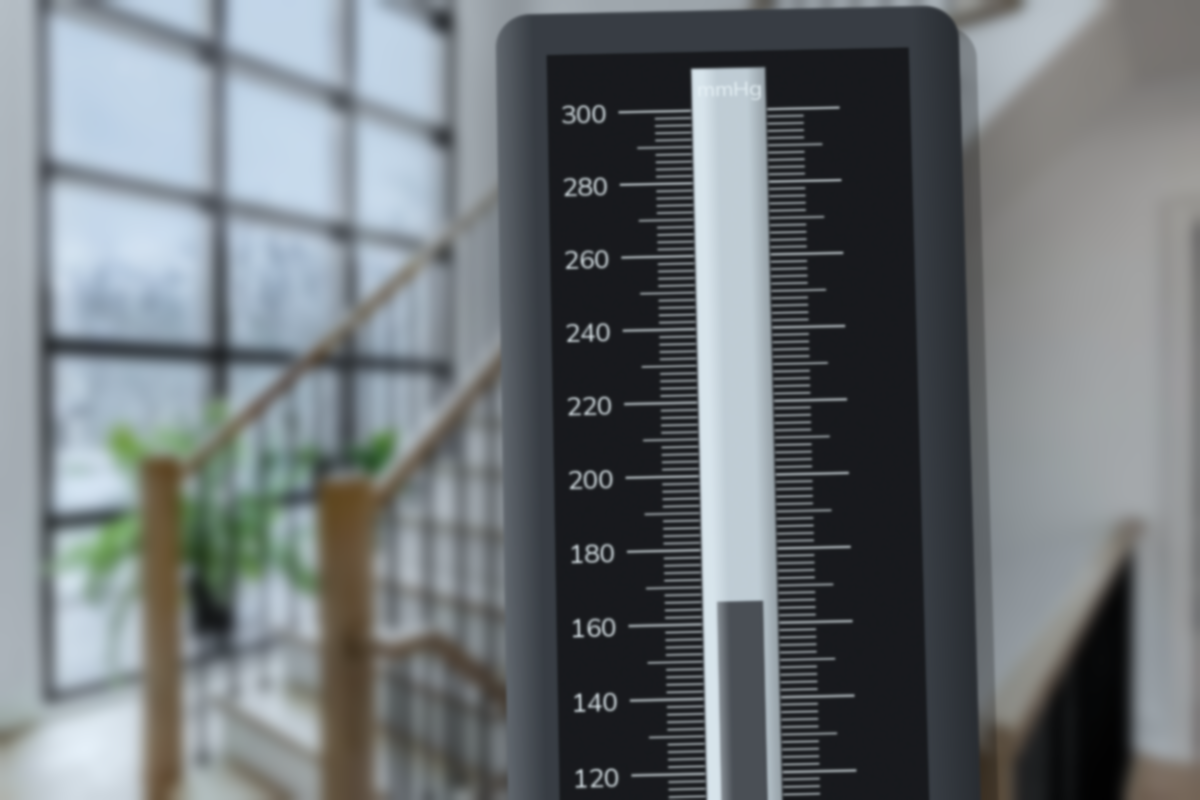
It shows value=166 unit=mmHg
